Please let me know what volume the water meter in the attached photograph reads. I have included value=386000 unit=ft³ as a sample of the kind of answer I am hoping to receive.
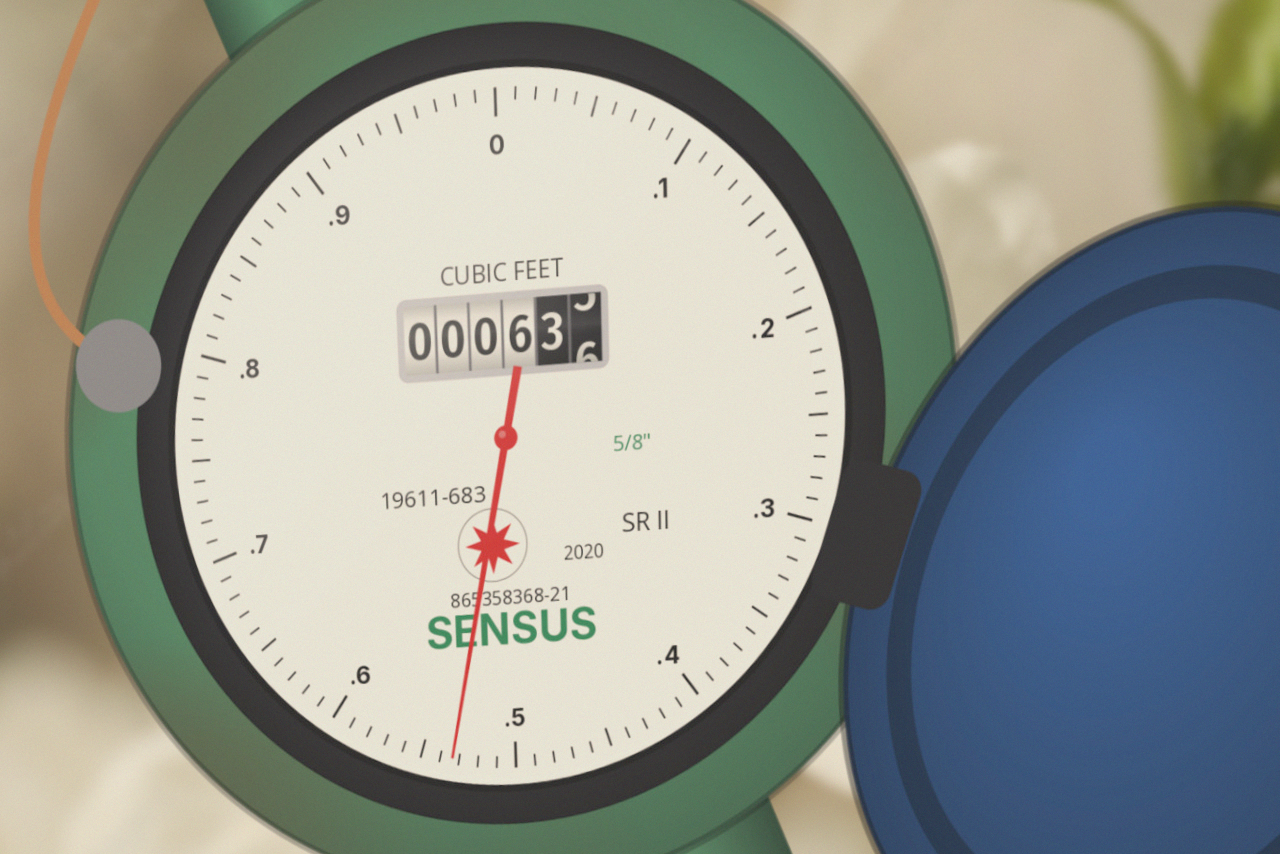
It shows value=635.53 unit=ft³
